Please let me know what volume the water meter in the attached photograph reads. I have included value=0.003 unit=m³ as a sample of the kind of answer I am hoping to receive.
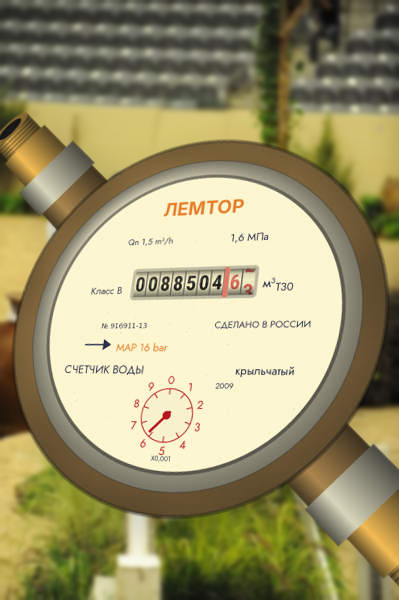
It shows value=88504.626 unit=m³
